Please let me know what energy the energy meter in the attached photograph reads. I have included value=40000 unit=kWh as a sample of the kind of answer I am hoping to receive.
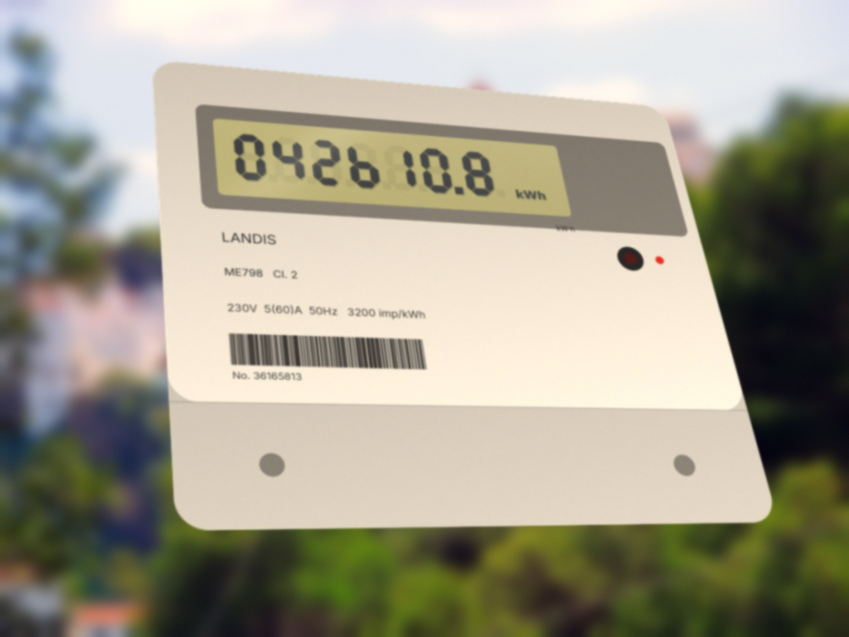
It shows value=42610.8 unit=kWh
